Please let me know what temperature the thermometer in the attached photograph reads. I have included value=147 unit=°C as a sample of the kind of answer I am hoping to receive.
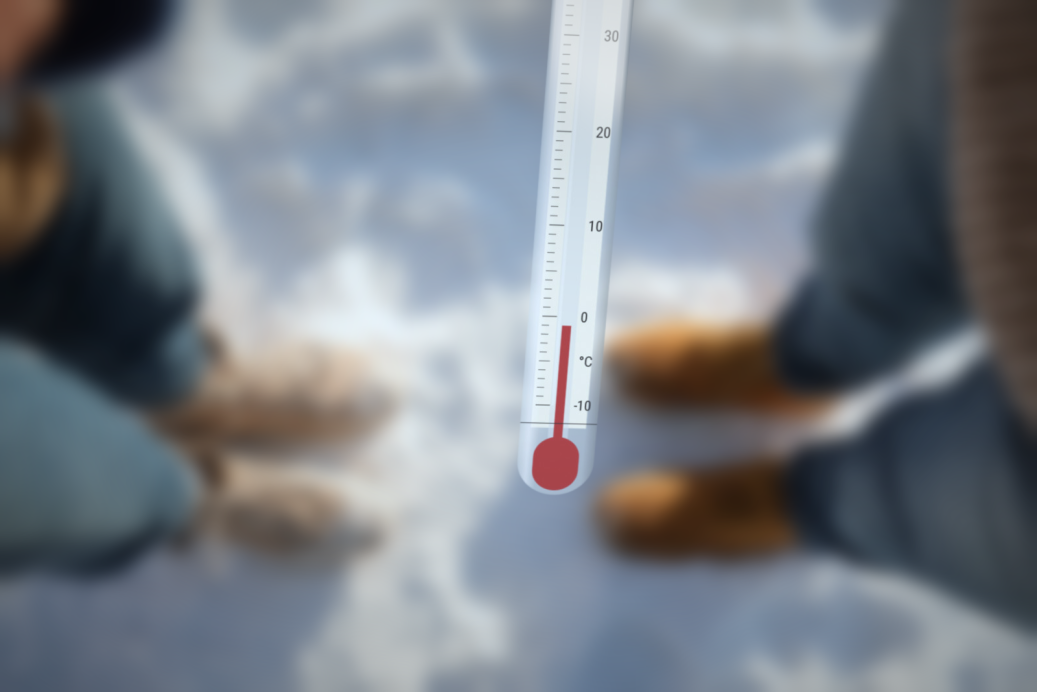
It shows value=-1 unit=°C
